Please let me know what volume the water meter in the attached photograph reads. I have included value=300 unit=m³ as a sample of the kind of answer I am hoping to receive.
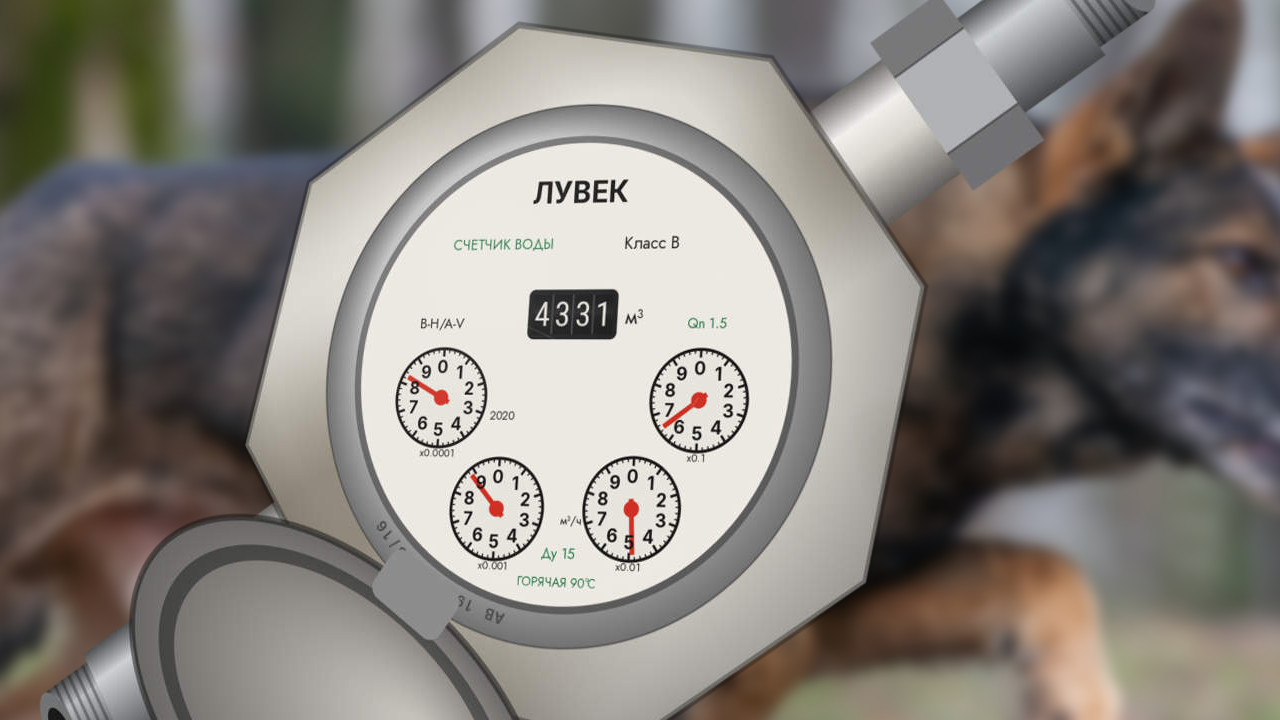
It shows value=4331.6488 unit=m³
